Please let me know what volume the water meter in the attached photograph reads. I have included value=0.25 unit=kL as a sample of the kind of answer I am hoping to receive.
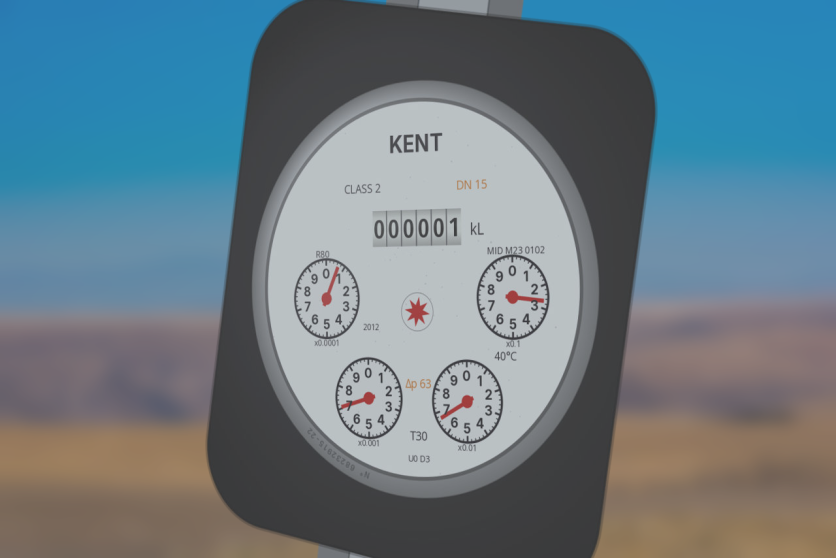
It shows value=1.2670 unit=kL
